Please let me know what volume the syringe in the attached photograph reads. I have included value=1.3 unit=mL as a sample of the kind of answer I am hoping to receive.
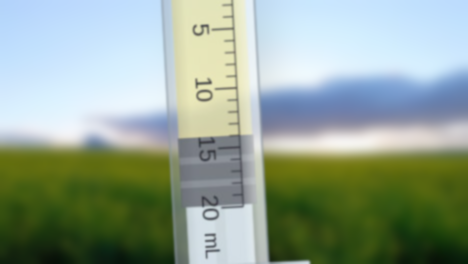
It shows value=14 unit=mL
